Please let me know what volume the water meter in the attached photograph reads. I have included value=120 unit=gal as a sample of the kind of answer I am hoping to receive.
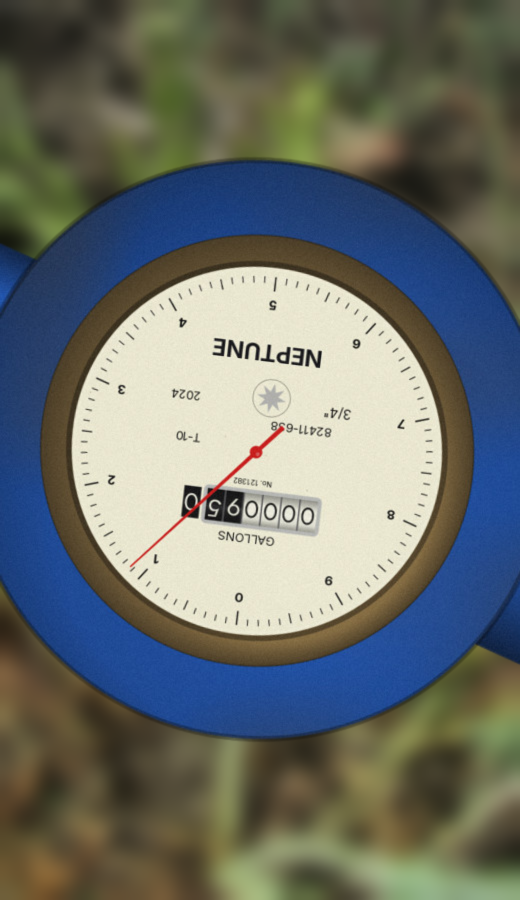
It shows value=951.1 unit=gal
